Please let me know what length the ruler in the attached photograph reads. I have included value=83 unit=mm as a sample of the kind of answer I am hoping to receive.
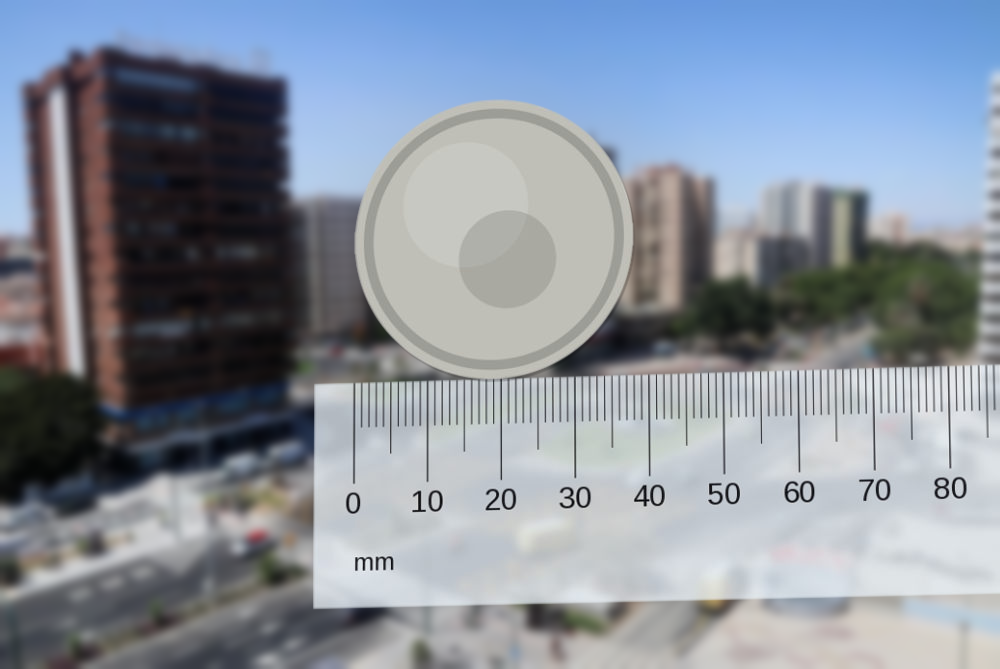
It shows value=38 unit=mm
